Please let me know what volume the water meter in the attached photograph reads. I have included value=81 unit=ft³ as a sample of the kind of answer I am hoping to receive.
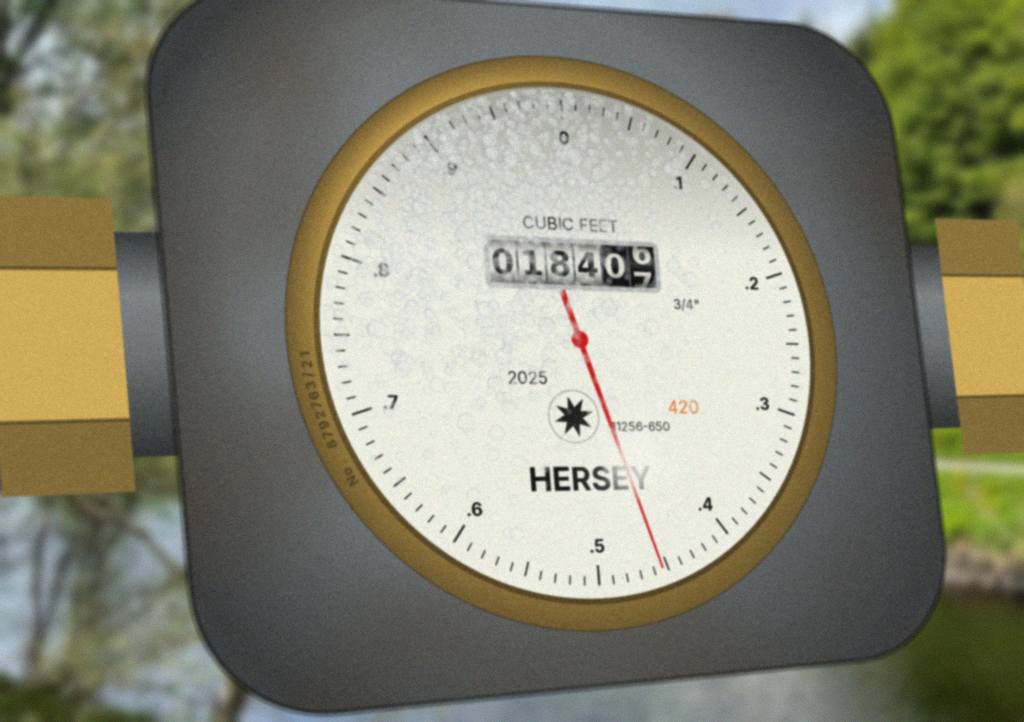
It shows value=18406.45 unit=ft³
